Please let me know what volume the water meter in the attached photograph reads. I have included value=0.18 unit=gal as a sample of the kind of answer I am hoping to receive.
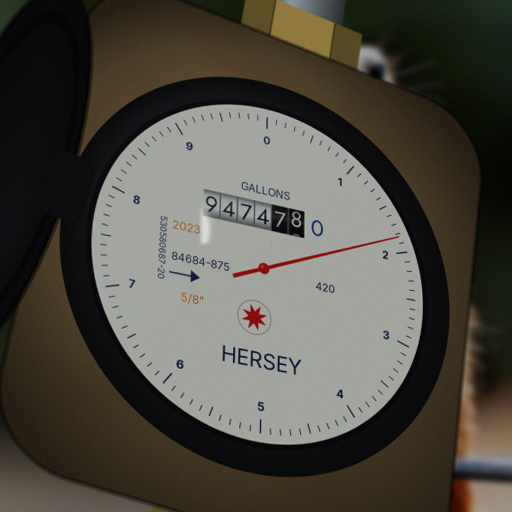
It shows value=9474781.8 unit=gal
